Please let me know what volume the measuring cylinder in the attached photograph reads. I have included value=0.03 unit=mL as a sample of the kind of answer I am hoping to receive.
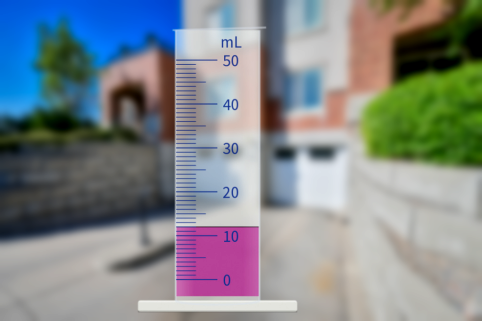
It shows value=12 unit=mL
